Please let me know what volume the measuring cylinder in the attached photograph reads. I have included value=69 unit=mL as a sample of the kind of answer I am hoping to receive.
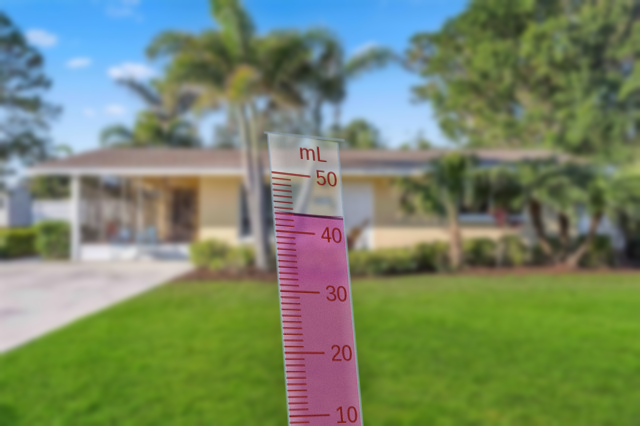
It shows value=43 unit=mL
